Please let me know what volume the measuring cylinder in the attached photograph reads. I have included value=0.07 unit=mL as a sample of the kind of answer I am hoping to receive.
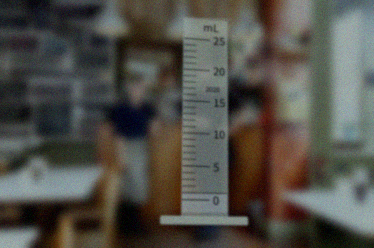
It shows value=1 unit=mL
